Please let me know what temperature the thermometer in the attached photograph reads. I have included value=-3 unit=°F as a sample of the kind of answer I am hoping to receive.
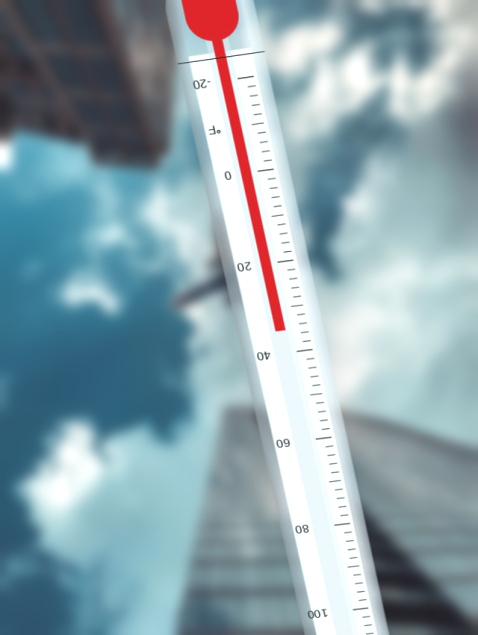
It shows value=35 unit=°F
